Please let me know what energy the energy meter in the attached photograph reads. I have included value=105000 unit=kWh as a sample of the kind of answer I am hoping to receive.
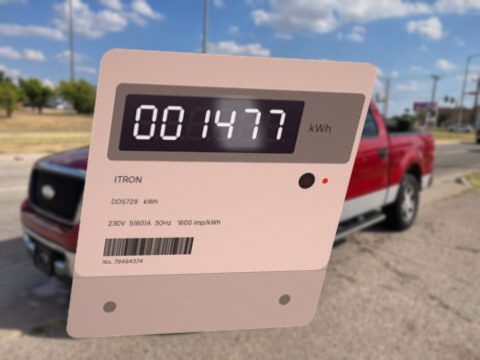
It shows value=1477 unit=kWh
